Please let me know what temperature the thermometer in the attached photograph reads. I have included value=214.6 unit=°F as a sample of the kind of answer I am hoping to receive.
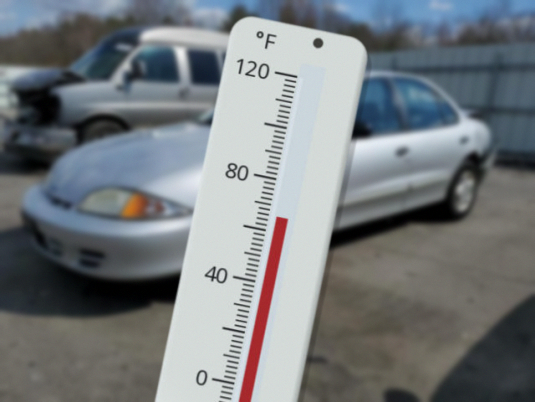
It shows value=66 unit=°F
